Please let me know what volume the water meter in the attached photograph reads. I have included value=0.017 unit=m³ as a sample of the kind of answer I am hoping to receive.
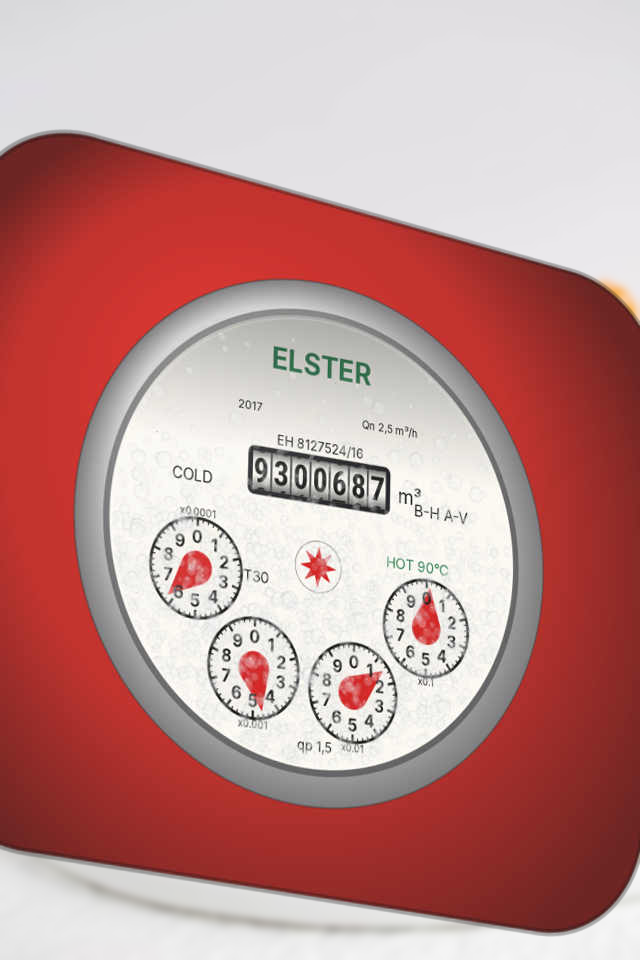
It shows value=9300687.0146 unit=m³
